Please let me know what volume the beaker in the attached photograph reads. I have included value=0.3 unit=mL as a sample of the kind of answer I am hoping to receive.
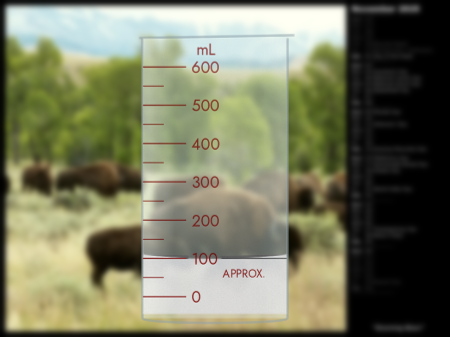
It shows value=100 unit=mL
